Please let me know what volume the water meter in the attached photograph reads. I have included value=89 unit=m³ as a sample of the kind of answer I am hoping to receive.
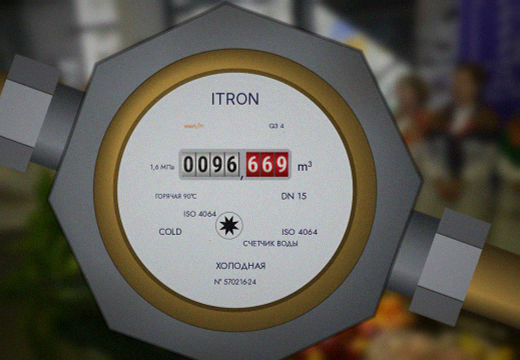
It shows value=96.669 unit=m³
